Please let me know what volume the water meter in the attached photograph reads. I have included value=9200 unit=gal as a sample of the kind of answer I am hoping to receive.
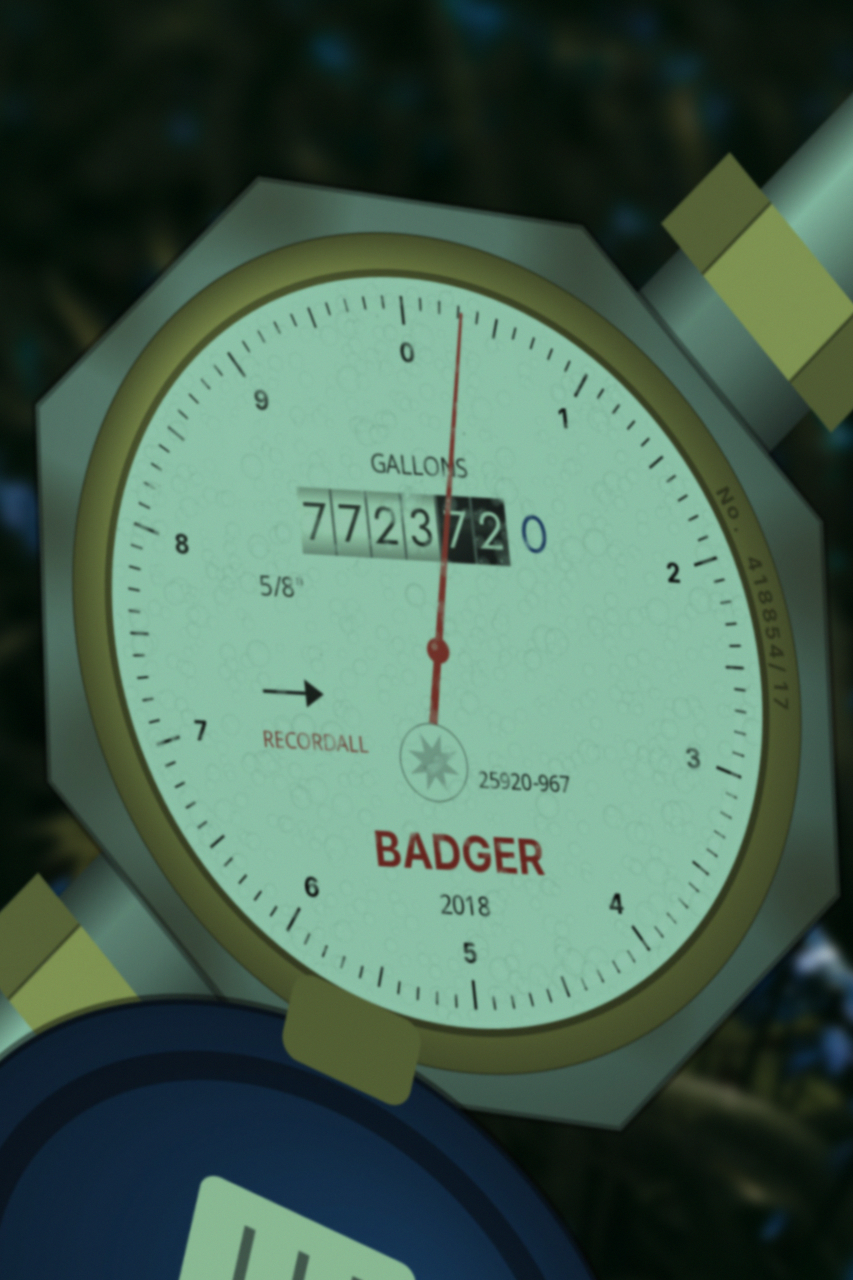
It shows value=7723720.3 unit=gal
